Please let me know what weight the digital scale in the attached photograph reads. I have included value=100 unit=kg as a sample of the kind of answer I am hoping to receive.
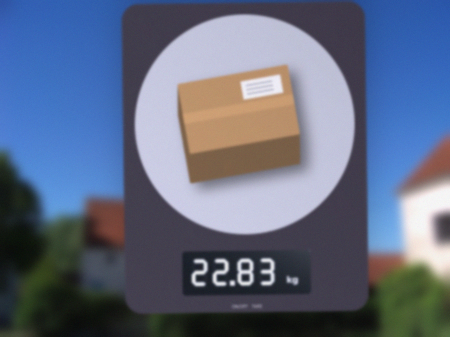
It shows value=22.83 unit=kg
